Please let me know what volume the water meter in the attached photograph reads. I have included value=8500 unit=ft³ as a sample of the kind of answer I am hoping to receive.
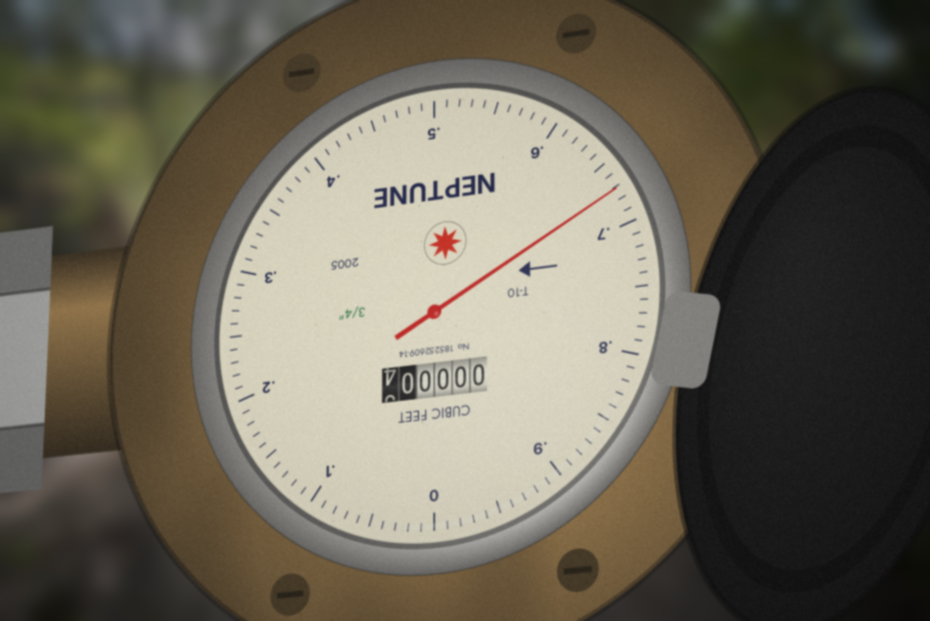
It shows value=3.67 unit=ft³
